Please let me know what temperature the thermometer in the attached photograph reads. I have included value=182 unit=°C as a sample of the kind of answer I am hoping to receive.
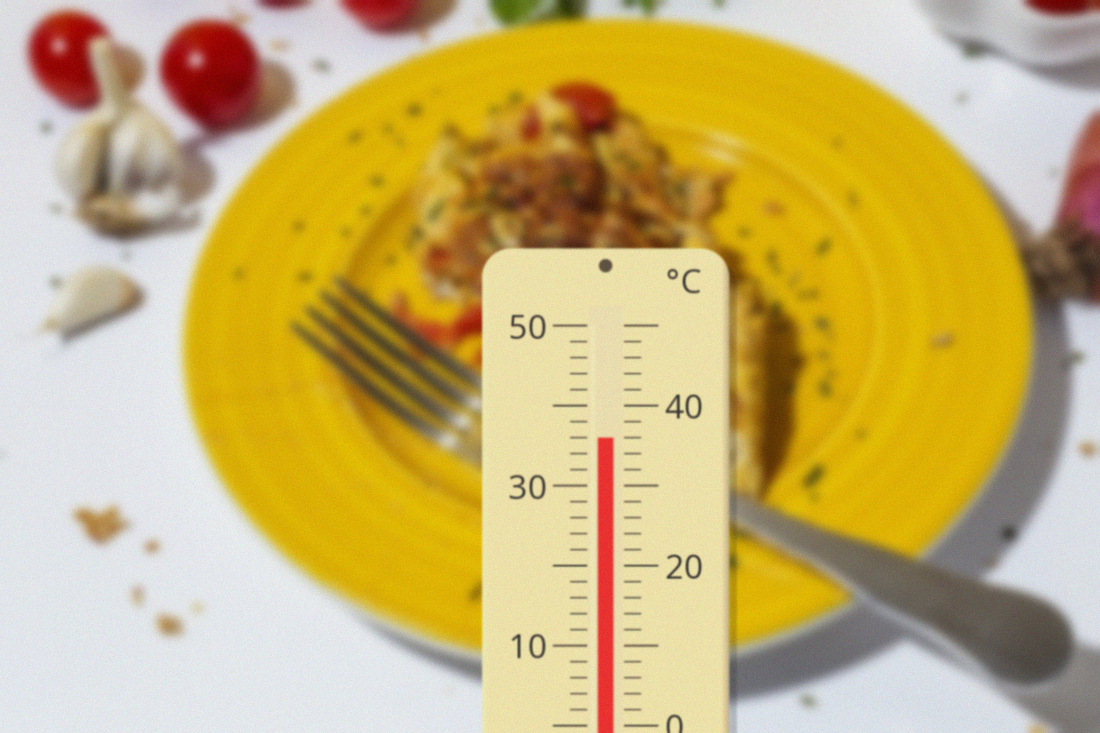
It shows value=36 unit=°C
